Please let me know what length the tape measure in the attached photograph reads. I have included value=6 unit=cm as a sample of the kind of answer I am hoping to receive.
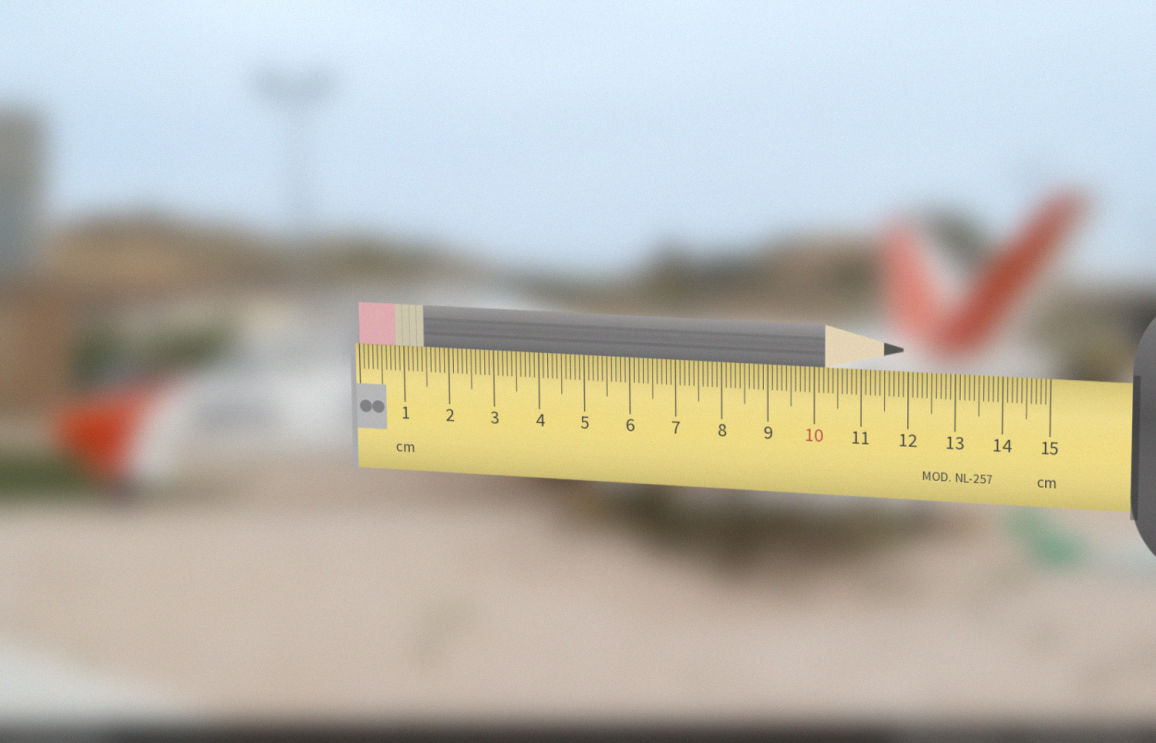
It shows value=11.9 unit=cm
